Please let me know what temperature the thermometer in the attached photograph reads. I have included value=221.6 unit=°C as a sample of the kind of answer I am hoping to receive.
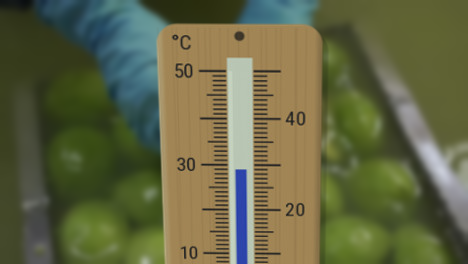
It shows value=29 unit=°C
